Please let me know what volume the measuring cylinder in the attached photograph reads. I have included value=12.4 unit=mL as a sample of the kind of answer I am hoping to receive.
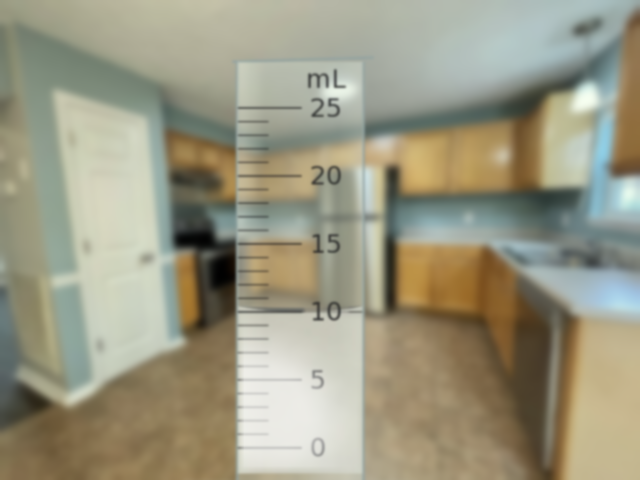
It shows value=10 unit=mL
